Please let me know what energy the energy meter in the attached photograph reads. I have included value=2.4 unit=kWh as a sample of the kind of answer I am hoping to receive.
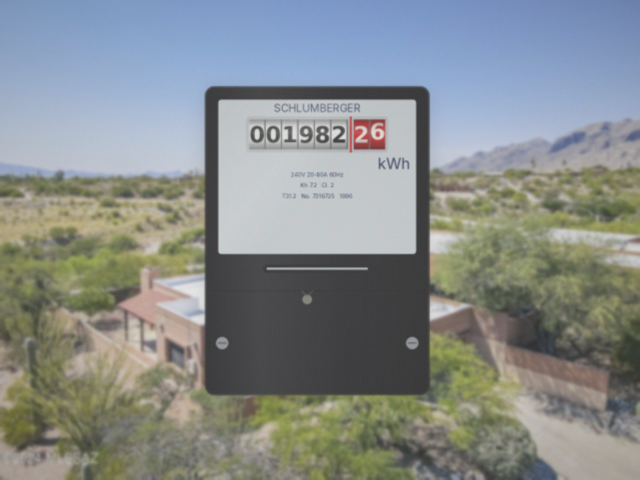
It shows value=1982.26 unit=kWh
